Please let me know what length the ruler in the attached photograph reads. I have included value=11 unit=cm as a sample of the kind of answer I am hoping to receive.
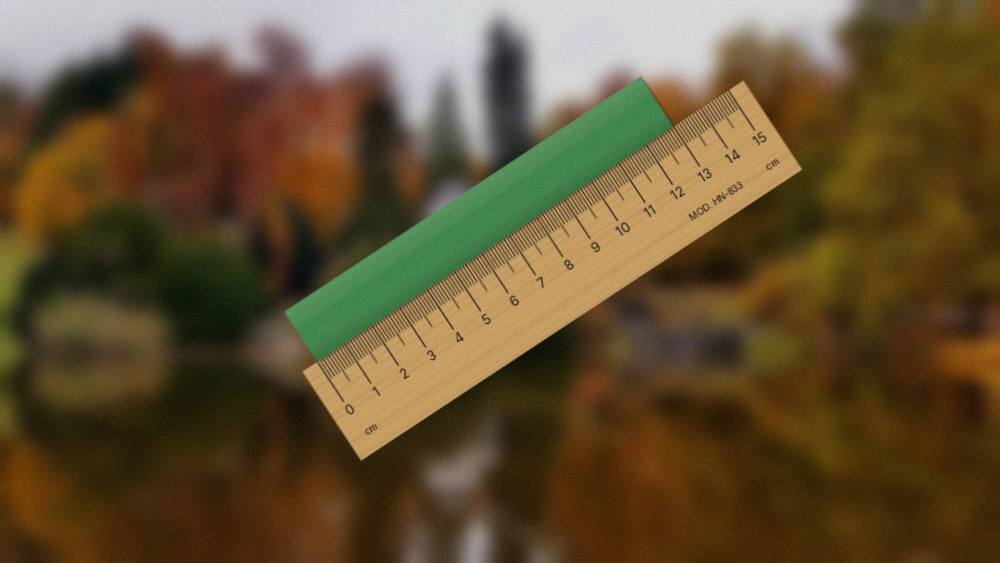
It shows value=13 unit=cm
